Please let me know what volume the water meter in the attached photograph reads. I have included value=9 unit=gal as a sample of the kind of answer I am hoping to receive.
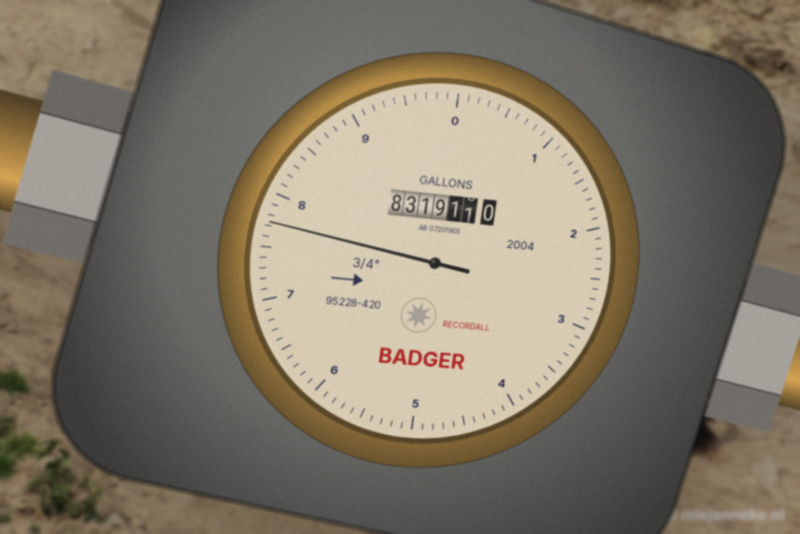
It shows value=8319107.7 unit=gal
